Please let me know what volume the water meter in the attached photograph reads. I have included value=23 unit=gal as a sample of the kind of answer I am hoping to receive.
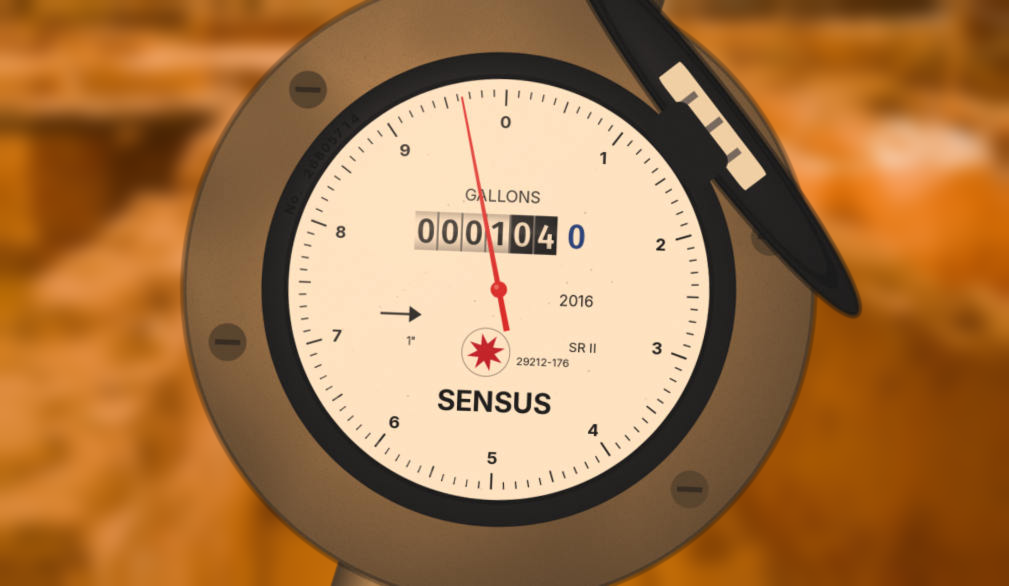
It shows value=1039.6 unit=gal
